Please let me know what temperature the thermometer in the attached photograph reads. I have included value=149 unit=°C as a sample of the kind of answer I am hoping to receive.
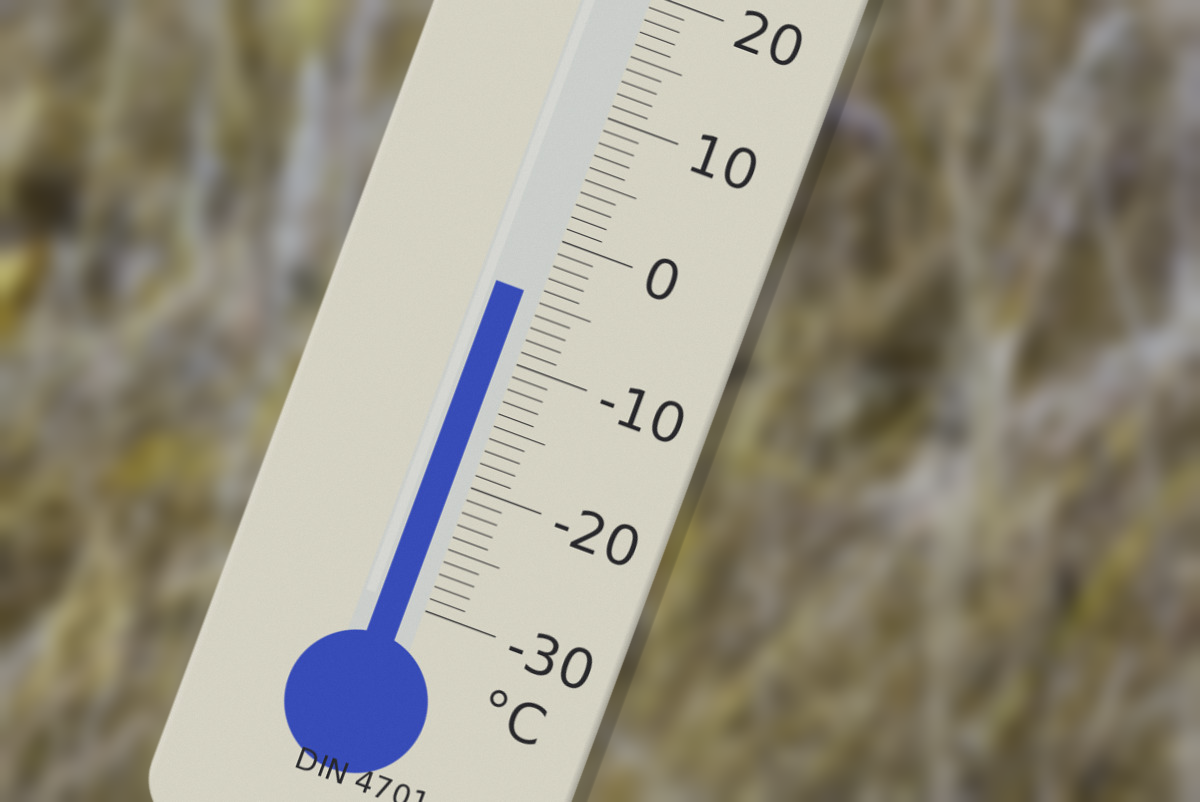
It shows value=-4.5 unit=°C
